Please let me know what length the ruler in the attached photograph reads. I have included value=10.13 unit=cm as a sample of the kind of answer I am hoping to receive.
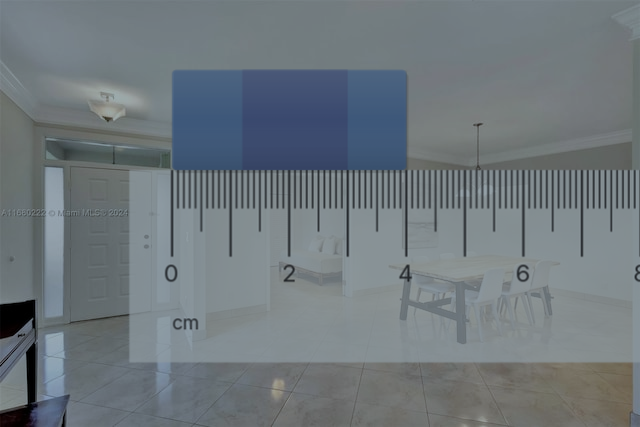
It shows value=4 unit=cm
